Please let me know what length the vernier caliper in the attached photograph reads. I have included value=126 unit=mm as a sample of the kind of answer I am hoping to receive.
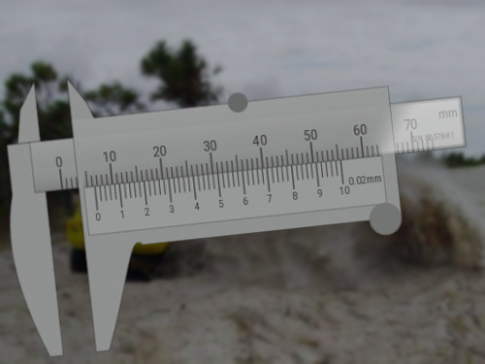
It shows value=6.5 unit=mm
